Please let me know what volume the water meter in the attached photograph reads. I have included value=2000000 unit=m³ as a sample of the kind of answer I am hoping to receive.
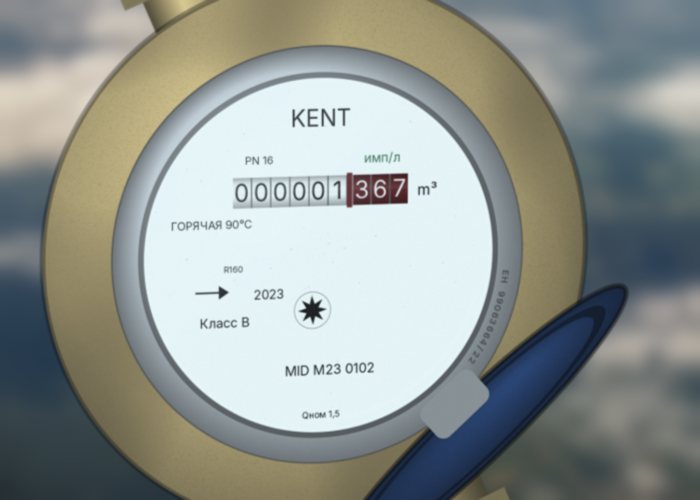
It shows value=1.367 unit=m³
